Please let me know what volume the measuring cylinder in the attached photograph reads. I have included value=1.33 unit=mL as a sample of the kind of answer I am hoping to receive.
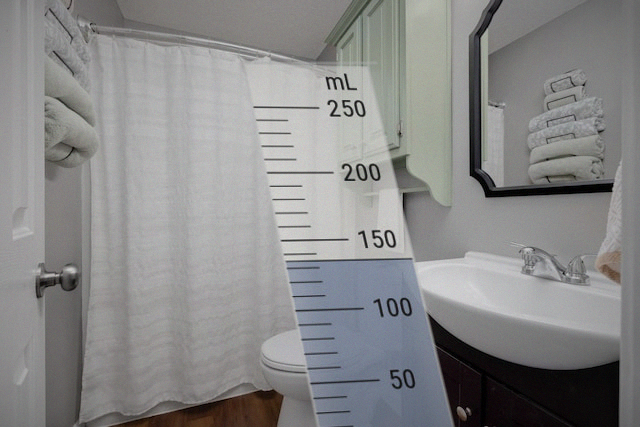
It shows value=135 unit=mL
